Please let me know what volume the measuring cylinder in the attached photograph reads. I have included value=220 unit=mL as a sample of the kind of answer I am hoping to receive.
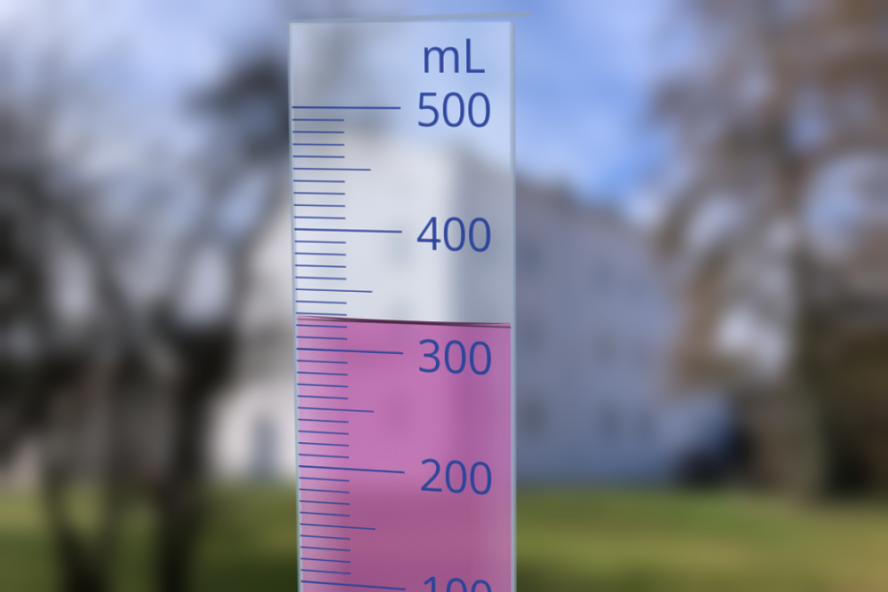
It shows value=325 unit=mL
